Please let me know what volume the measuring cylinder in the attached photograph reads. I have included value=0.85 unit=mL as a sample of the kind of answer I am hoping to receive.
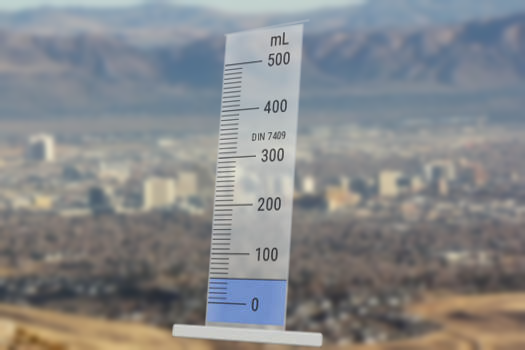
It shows value=50 unit=mL
